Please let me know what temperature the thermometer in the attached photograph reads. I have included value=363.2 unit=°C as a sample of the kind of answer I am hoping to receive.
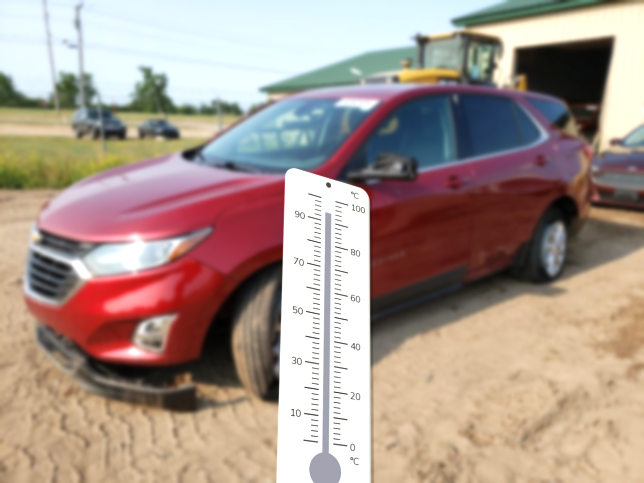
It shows value=94 unit=°C
